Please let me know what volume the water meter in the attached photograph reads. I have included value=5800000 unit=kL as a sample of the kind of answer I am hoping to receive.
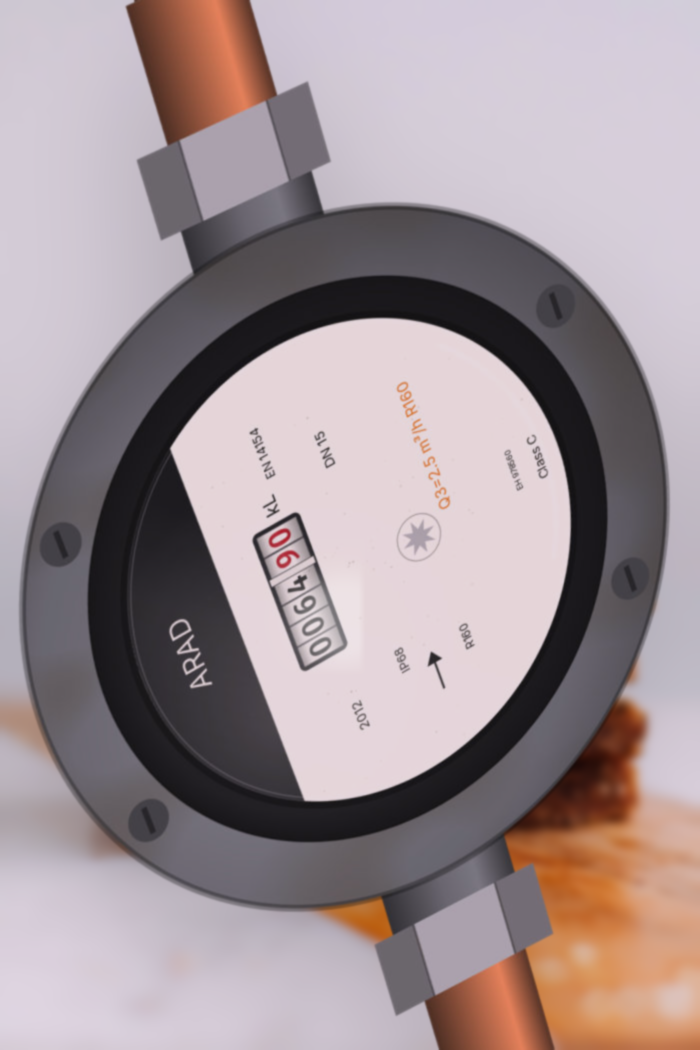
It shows value=64.90 unit=kL
